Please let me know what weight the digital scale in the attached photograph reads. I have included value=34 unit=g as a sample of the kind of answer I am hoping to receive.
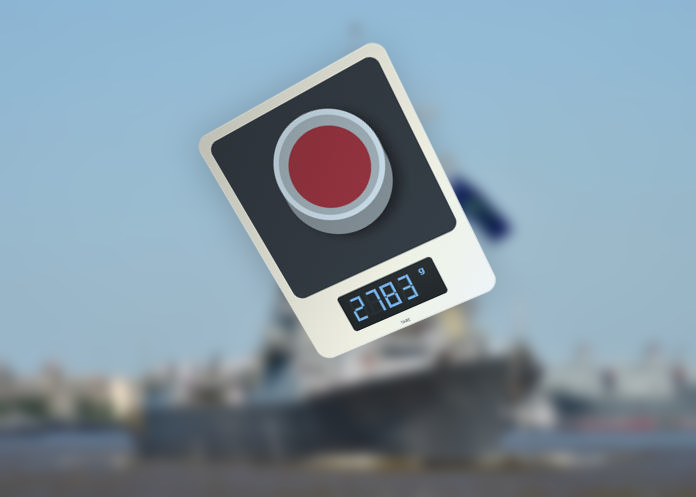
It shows value=2783 unit=g
